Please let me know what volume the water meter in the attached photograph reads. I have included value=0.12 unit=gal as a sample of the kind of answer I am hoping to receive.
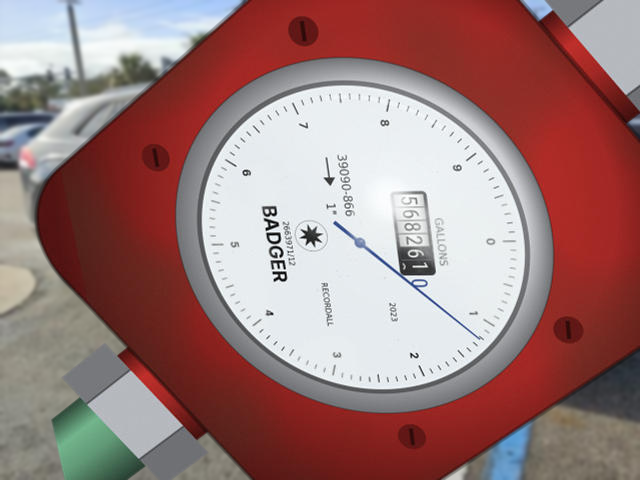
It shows value=5682611.2 unit=gal
